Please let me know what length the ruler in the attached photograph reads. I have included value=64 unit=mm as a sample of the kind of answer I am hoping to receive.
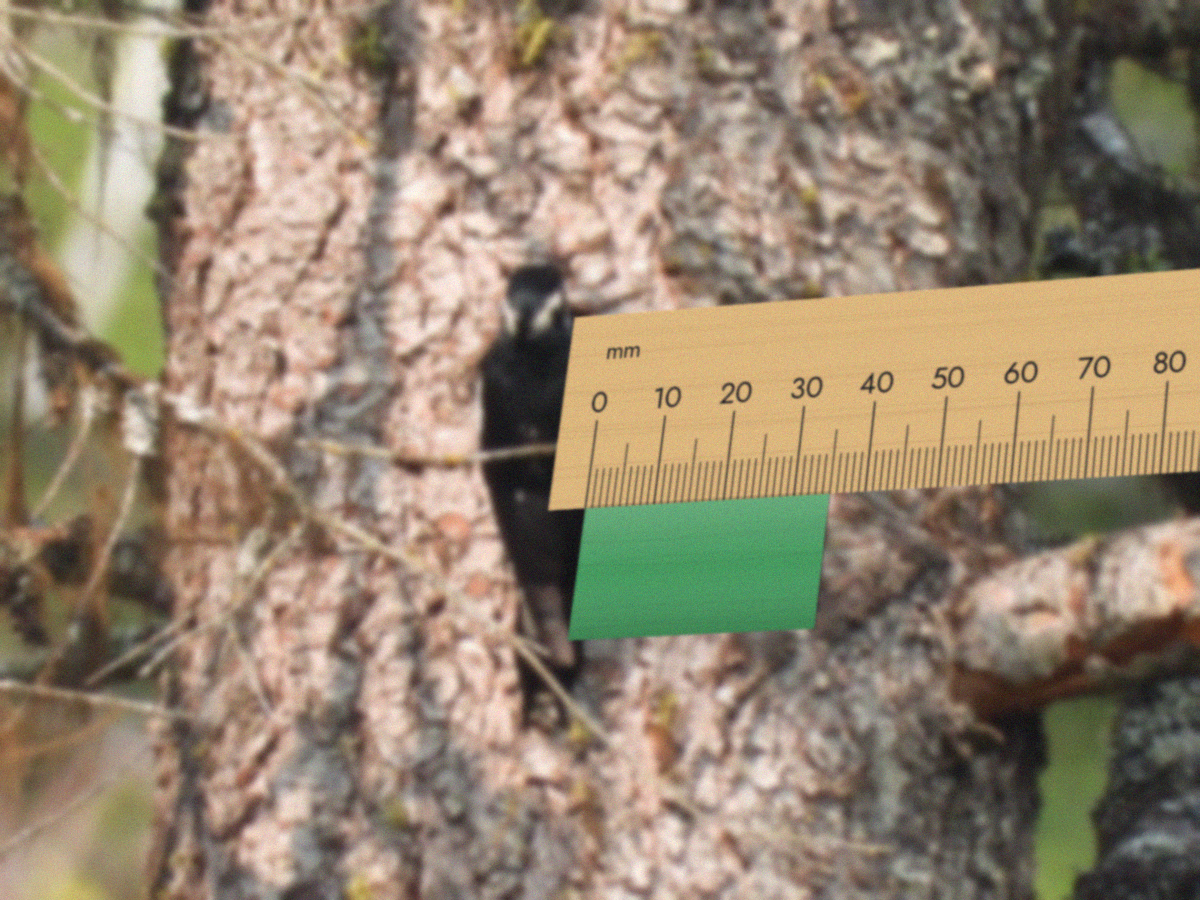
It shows value=35 unit=mm
